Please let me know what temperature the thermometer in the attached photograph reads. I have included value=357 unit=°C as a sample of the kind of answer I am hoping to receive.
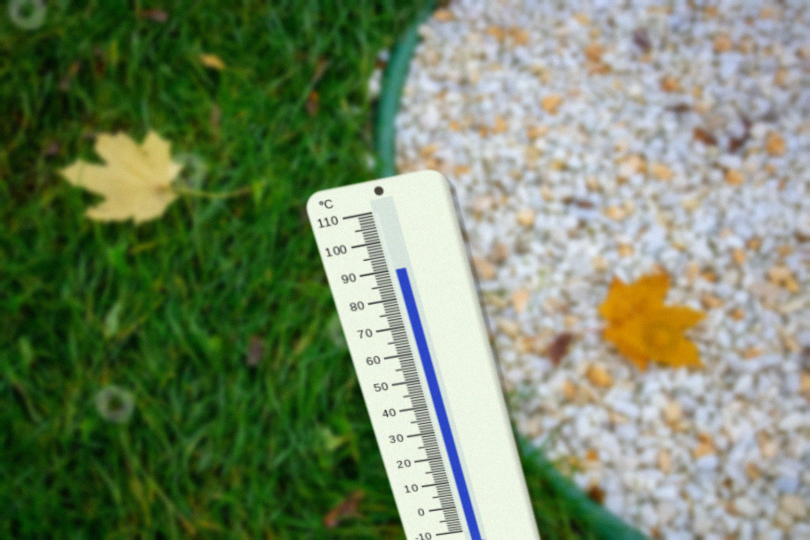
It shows value=90 unit=°C
